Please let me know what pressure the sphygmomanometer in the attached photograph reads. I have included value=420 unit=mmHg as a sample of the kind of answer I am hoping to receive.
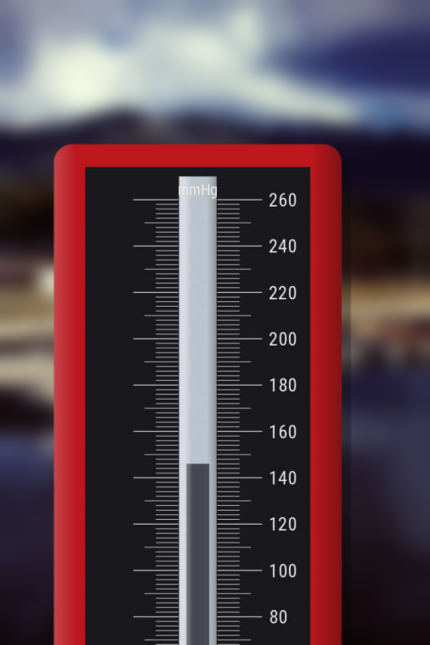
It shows value=146 unit=mmHg
